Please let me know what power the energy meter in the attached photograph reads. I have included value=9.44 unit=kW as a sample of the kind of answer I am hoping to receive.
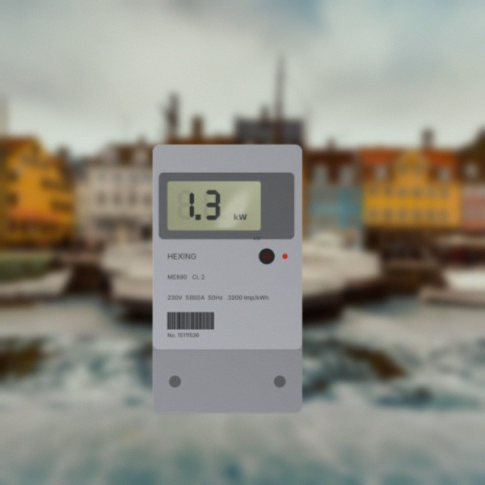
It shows value=1.3 unit=kW
